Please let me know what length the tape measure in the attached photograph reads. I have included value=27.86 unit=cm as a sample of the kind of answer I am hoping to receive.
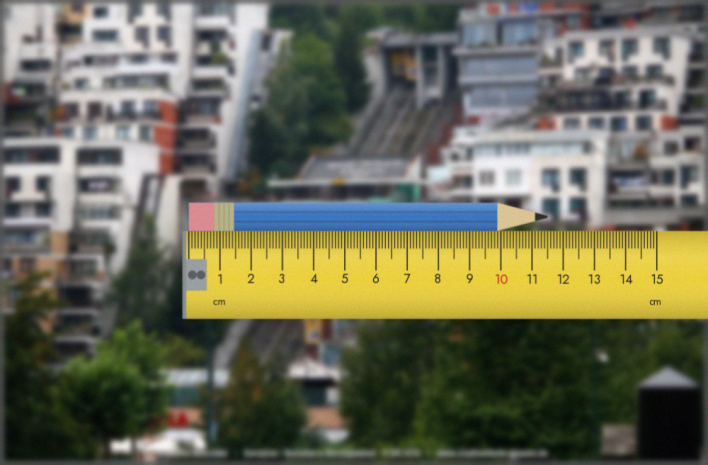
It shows value=11.5 unit=cm
